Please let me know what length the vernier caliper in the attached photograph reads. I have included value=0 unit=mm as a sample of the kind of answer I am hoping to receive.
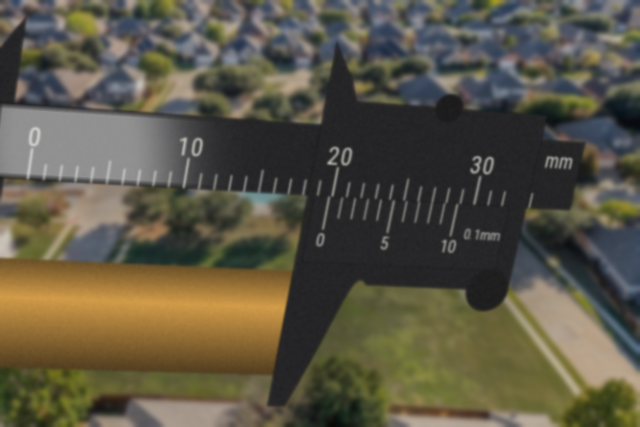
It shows value=19.8 unit=mm
